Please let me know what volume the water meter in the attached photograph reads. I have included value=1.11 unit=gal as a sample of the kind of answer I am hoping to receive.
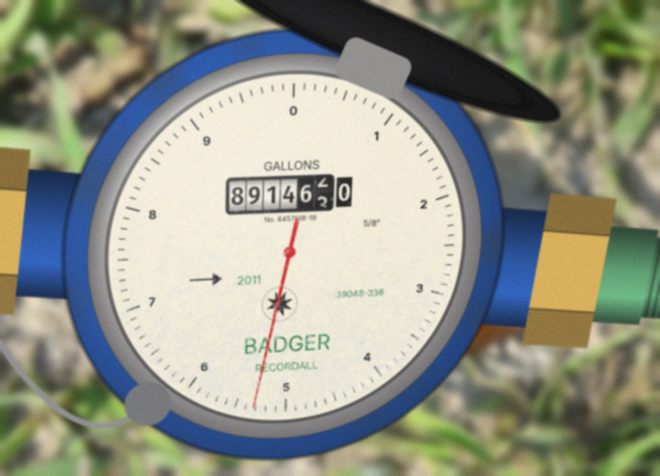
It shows value=8914625.3 unit=gal
